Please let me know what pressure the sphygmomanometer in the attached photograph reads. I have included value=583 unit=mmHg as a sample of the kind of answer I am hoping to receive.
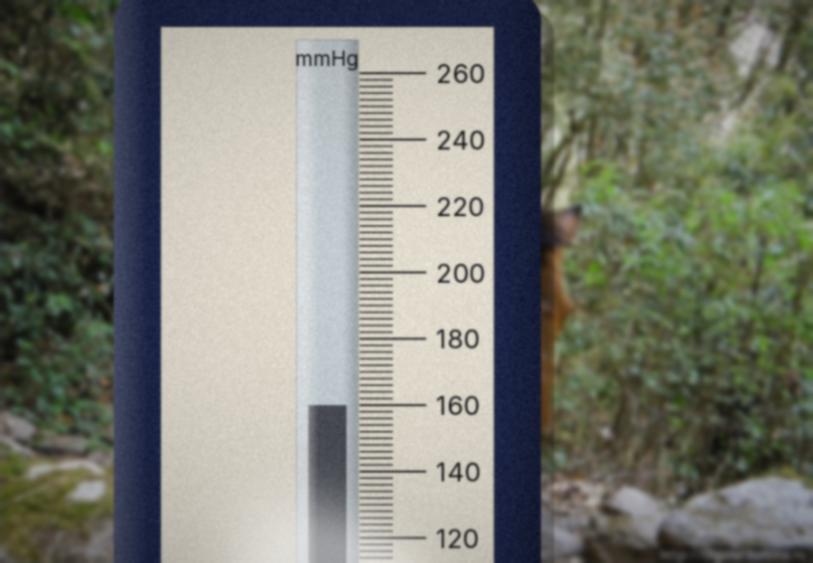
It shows value=160 unit=mmHg
